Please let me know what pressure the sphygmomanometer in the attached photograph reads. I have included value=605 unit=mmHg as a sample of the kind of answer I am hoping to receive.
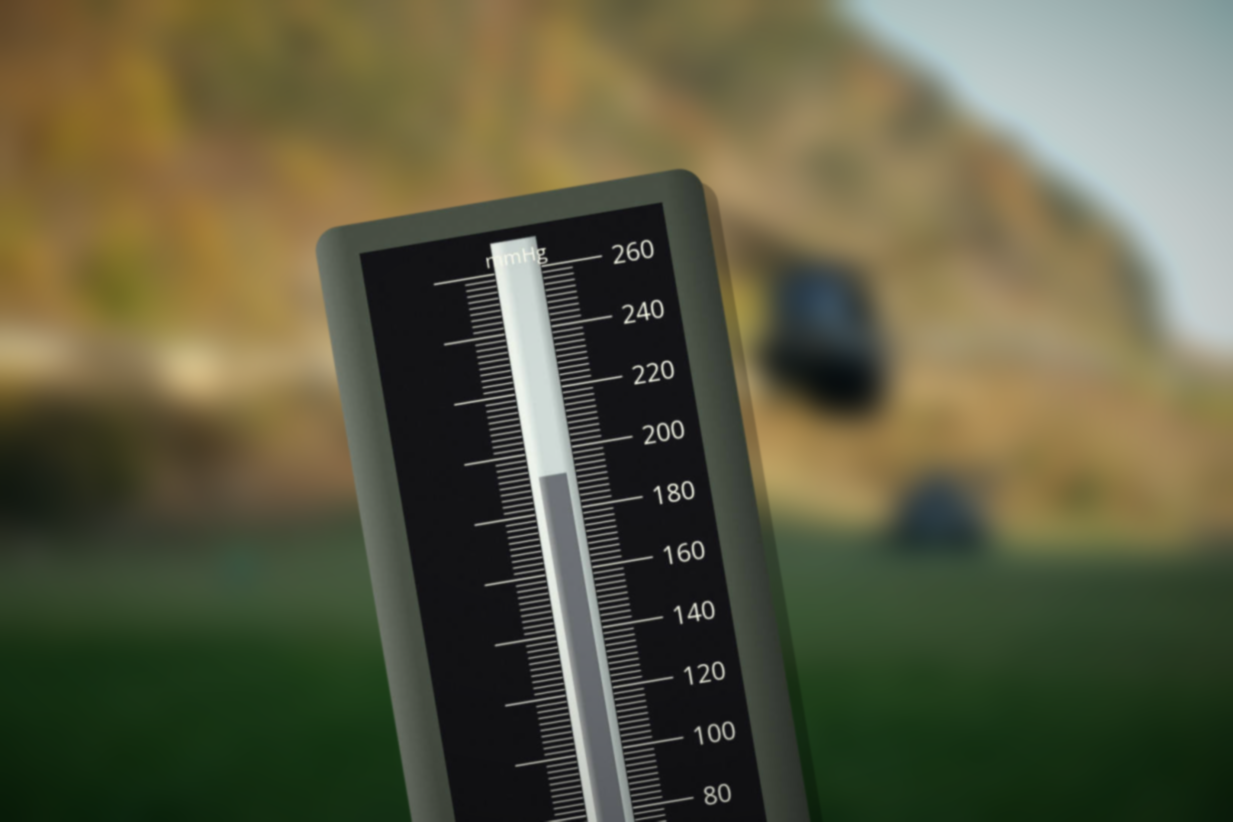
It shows value=192 unit=mmHg
